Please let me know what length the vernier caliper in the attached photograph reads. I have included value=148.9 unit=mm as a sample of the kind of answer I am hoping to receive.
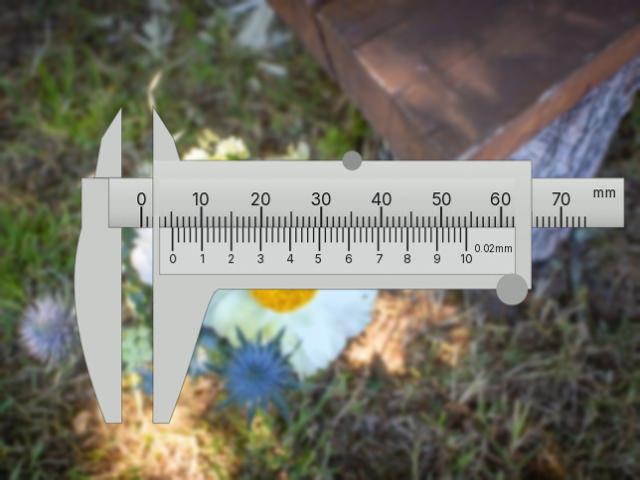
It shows value=5.2 unit=mm
